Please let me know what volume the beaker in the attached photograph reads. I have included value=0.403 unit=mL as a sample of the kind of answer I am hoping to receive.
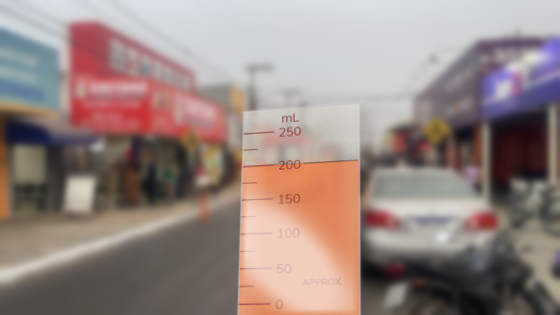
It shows value=200 unit=mL
